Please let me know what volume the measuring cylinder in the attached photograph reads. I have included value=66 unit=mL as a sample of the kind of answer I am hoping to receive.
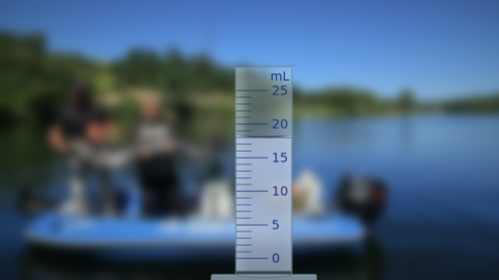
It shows value=18 unit=mL
